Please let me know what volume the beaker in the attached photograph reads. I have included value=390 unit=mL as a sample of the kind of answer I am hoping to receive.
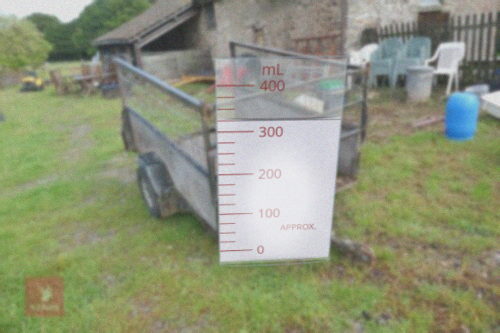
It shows value=325 unit=mL
